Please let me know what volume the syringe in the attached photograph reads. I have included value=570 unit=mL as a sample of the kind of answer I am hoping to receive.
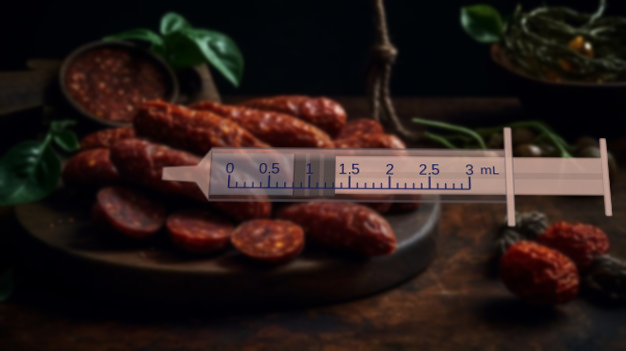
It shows value=0.8 unit=mL
